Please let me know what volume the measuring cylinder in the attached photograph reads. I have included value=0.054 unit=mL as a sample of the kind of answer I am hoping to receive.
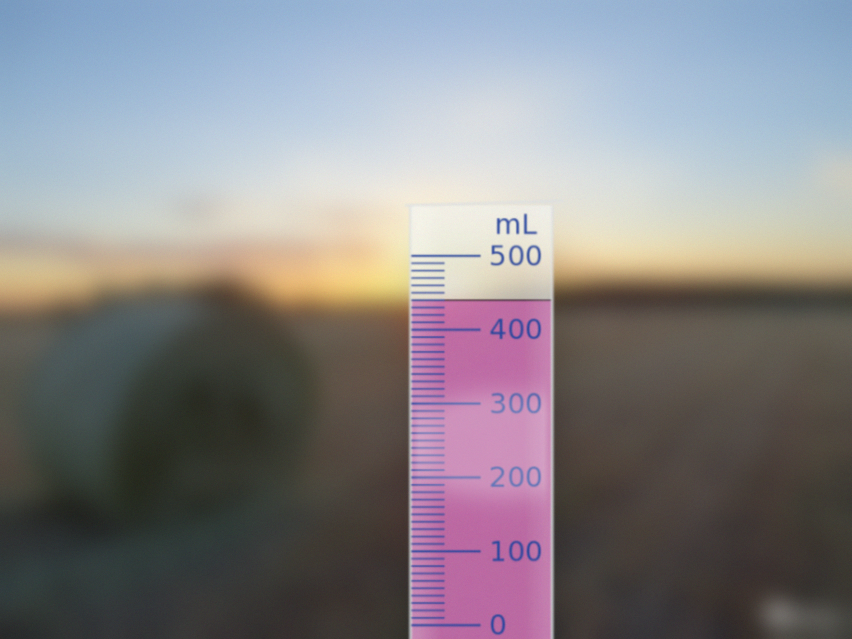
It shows value=440 unit=mL
